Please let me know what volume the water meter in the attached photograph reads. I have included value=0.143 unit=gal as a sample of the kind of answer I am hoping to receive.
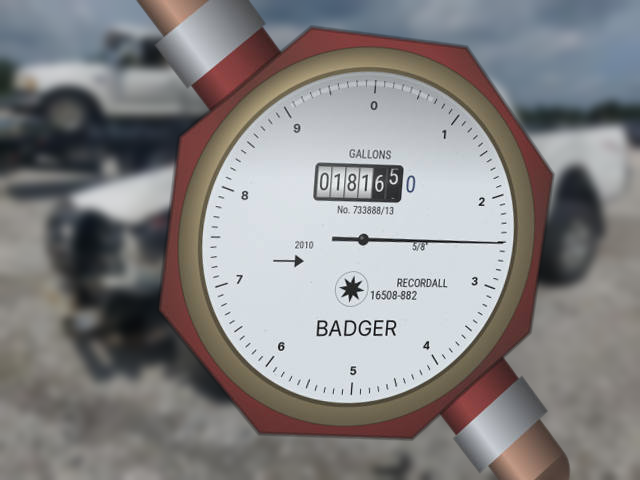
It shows value=181652.5 unit=gal
